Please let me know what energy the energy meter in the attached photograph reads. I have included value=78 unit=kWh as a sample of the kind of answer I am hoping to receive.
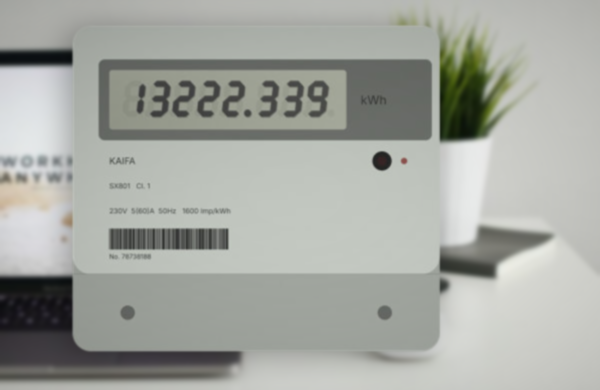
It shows value=13222.339 unit=kWh
